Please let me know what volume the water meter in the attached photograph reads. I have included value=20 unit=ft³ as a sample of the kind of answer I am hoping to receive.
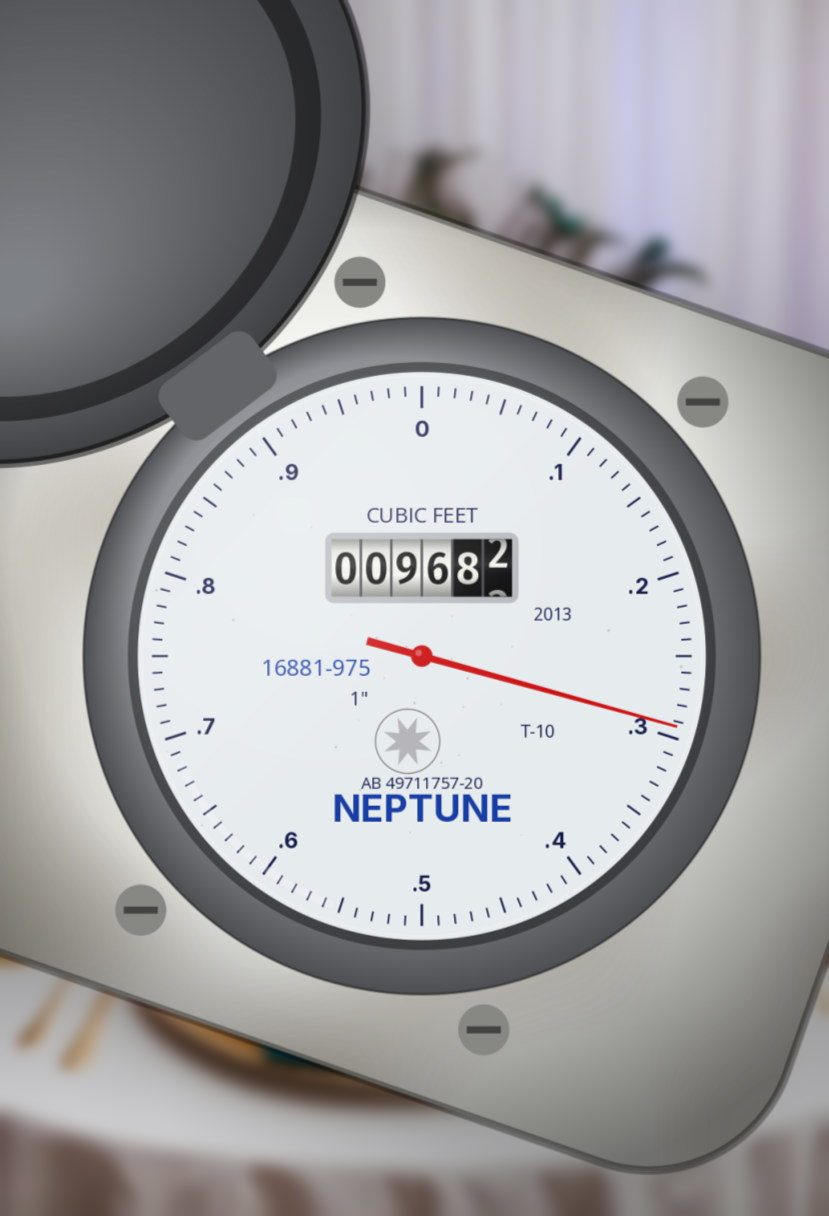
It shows value=9682.29 unit=ft³
